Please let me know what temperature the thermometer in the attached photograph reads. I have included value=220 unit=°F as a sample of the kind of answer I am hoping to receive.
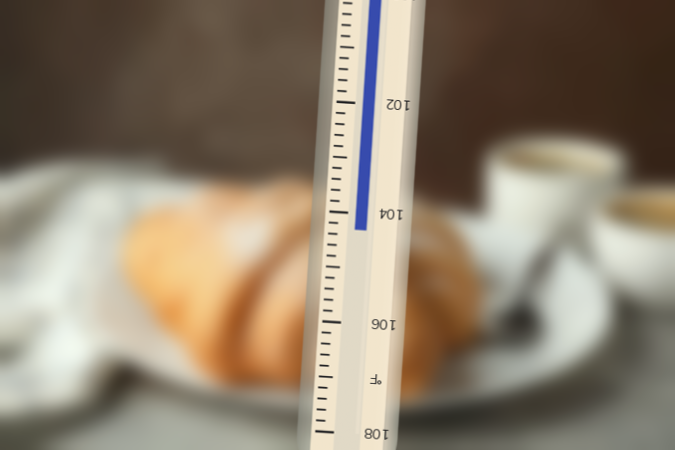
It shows value=104.3 unit=°F
